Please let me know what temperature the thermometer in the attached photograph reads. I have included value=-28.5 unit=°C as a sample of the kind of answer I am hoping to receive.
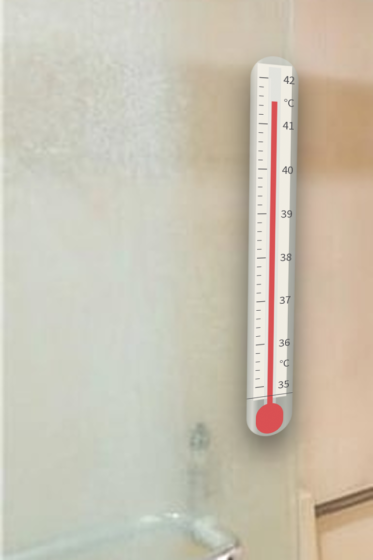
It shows value=41.5 unit=°C
